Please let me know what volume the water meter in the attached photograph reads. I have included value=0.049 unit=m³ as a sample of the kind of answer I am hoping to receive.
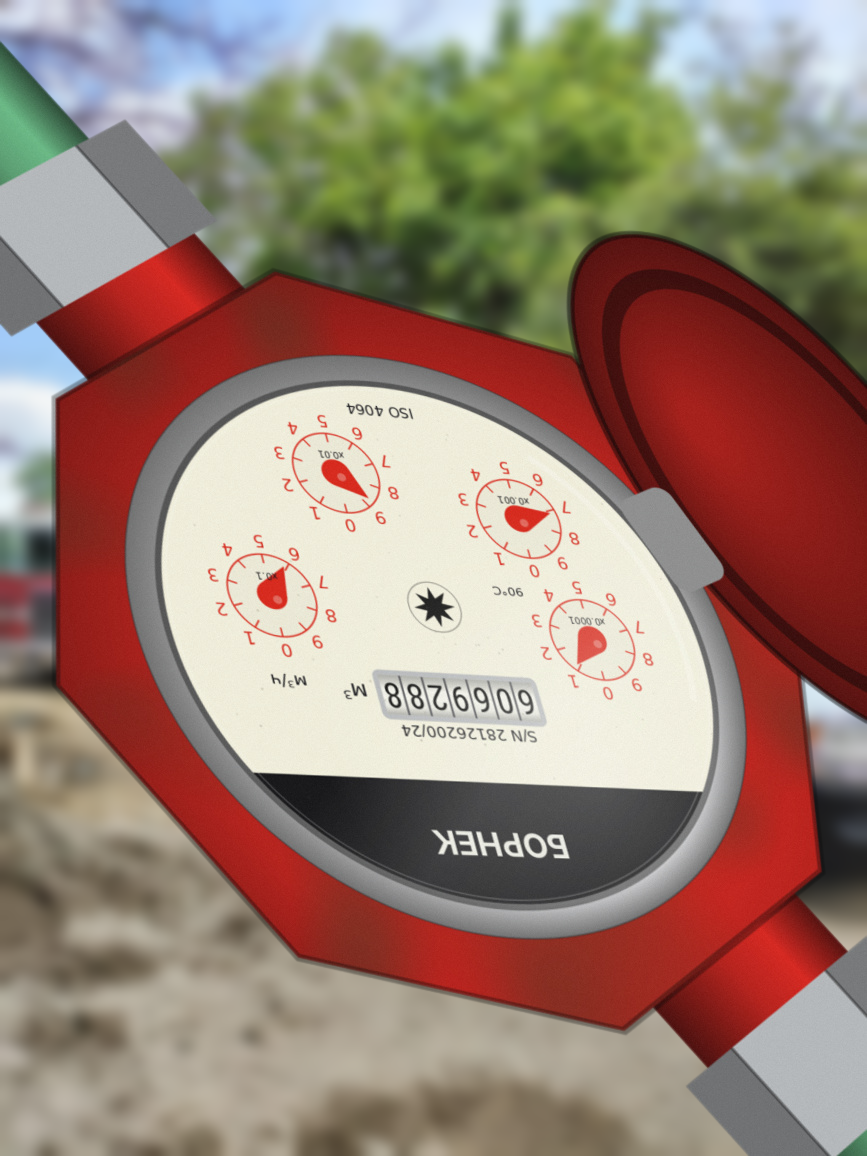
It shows value=6069288.5871 unit=m³
